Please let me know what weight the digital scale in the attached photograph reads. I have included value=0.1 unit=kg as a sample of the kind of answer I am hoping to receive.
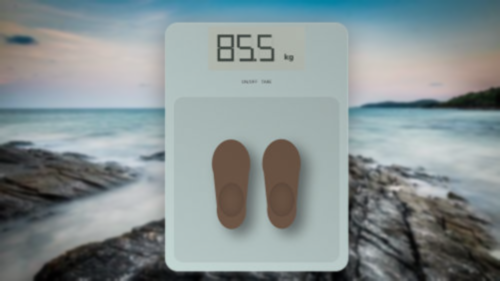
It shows value=85.5 unit=kg
